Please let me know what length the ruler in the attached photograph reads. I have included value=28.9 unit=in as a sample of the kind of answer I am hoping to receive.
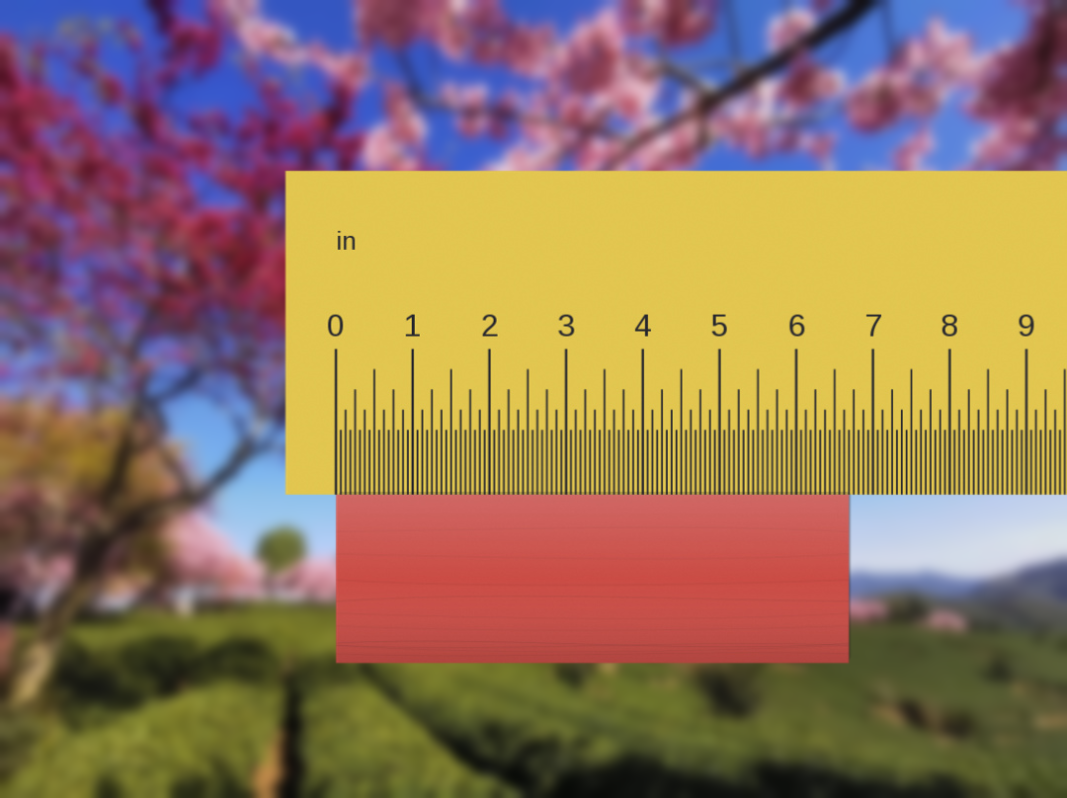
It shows value=6.6875 unit=in
